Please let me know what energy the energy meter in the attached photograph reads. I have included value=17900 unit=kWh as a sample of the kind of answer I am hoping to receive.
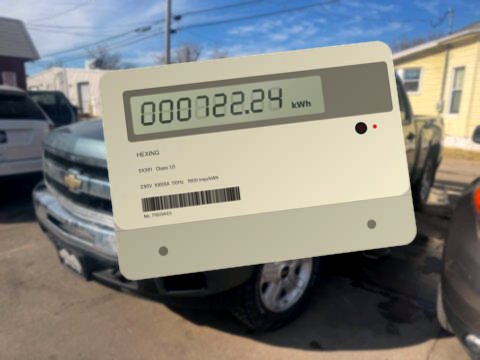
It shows value=722.24 unit=kWh
